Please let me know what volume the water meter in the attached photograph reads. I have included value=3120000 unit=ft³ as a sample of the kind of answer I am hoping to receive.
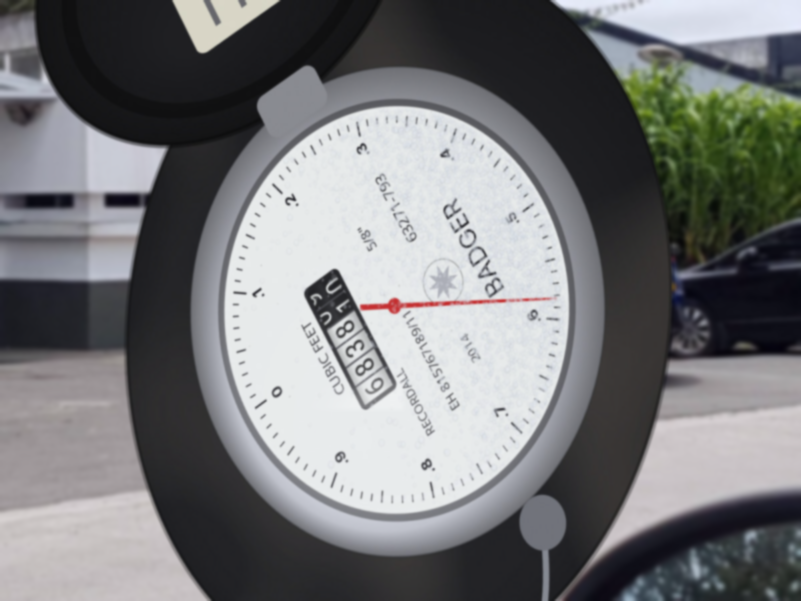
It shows value=683809.58 unit=ft³
